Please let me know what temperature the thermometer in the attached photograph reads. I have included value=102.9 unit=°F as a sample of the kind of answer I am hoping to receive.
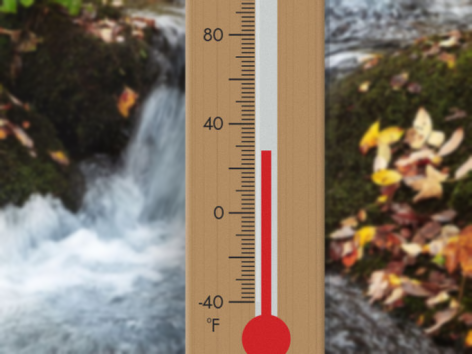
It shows value=28 unit=°F
